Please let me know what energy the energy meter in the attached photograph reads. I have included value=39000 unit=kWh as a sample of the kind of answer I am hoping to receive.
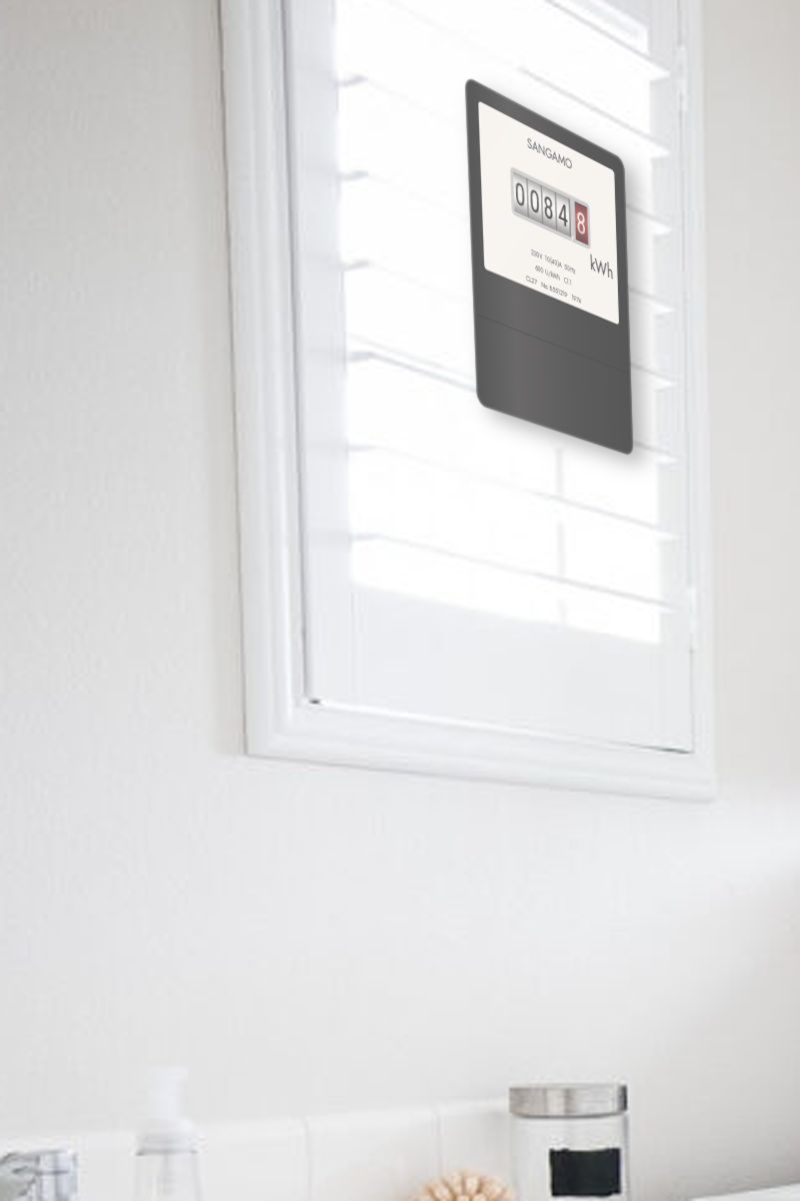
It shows value=84.8 unit=kWh
